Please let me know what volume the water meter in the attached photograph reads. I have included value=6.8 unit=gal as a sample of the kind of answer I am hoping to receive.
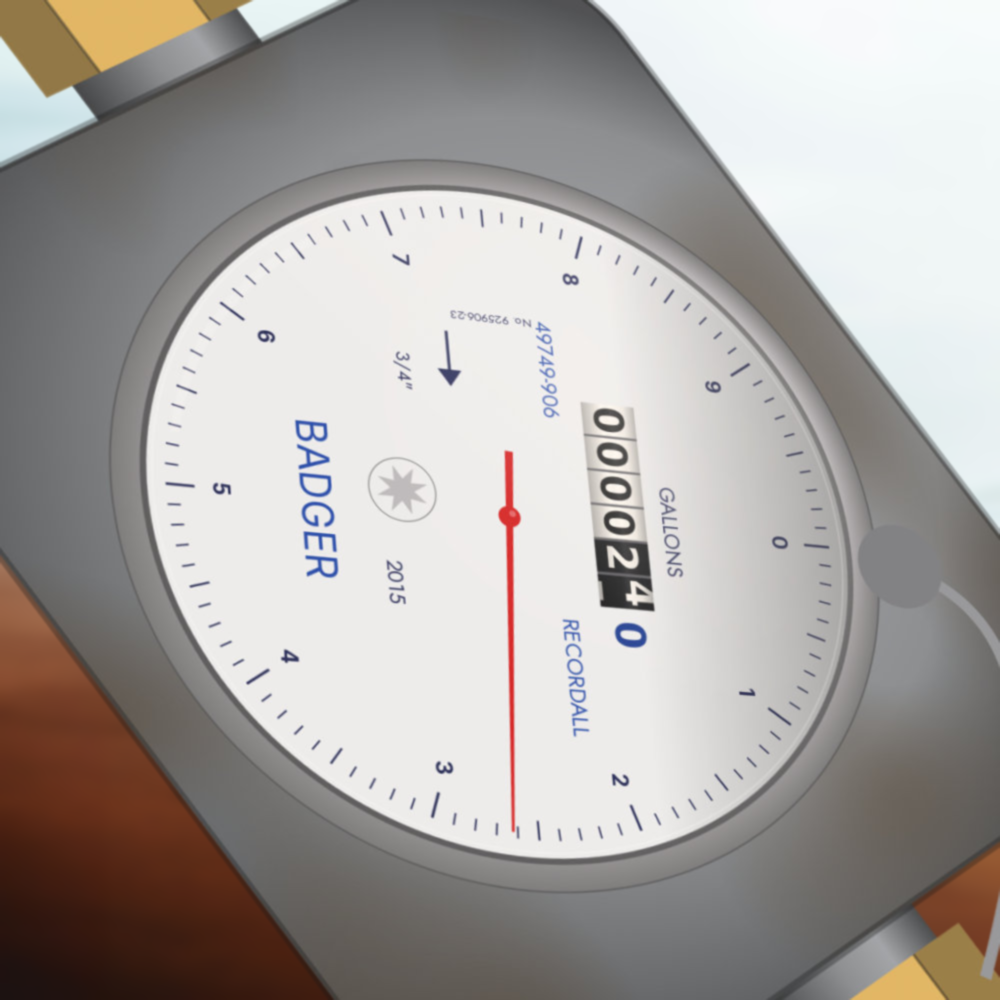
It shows value=242.6 unit=gal
